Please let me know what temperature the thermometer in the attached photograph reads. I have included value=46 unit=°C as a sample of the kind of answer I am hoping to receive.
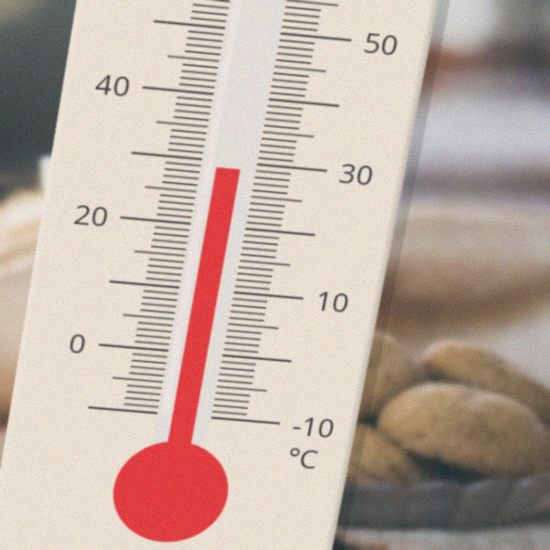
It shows value=29 unit=°C
